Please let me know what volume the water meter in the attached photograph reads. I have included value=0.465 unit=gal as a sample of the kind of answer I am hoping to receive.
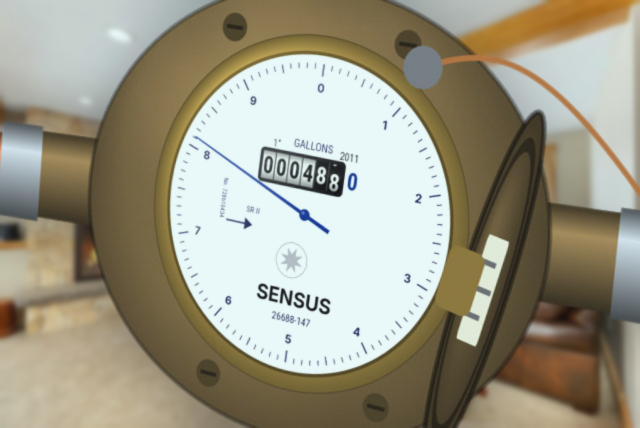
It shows value=4878.1 unit=gal
